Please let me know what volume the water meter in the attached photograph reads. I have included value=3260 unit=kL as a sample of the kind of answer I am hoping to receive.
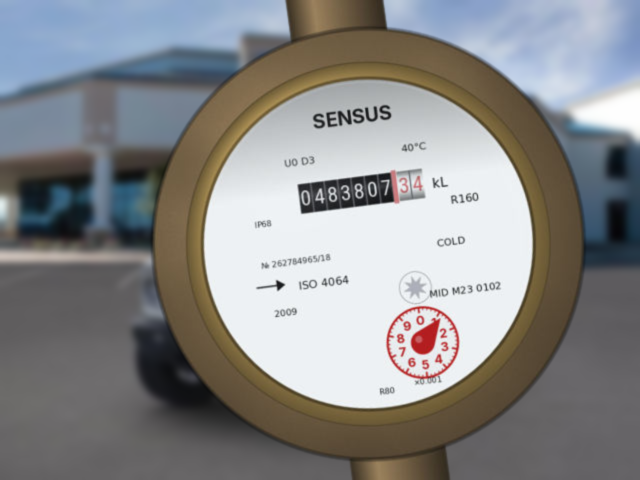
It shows value=483807.341 unit=kL
